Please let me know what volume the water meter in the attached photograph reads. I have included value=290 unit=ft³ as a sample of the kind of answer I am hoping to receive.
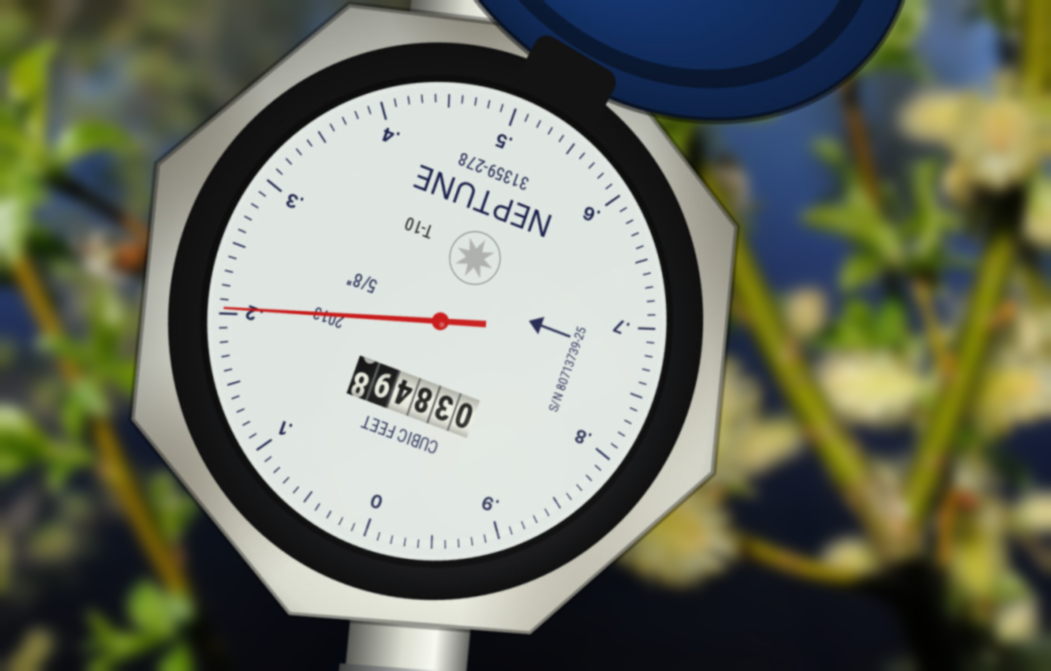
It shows value=38498.20 unit=ft³
